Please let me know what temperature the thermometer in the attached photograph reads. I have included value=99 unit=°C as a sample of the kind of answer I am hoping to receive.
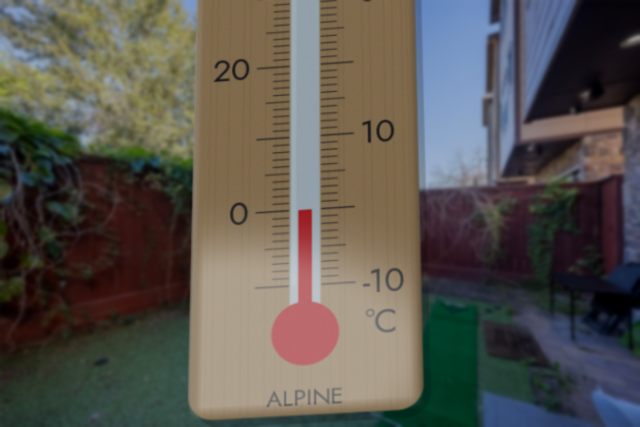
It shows value=0 unit=°C
